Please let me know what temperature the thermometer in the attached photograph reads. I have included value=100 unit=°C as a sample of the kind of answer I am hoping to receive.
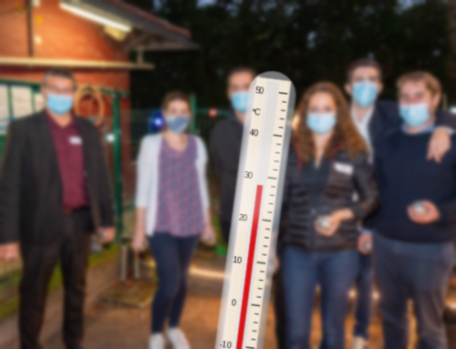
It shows value=28 unit=°C
